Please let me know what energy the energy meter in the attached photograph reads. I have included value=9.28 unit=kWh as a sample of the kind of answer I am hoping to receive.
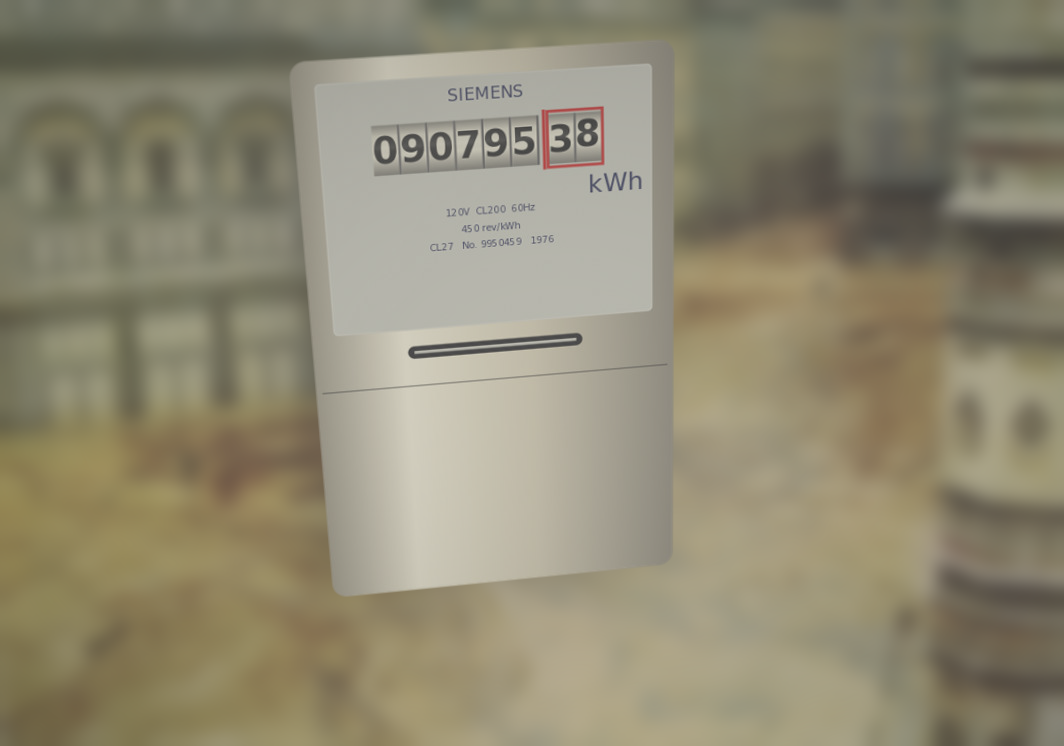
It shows value=90795.38 unit=kWh
